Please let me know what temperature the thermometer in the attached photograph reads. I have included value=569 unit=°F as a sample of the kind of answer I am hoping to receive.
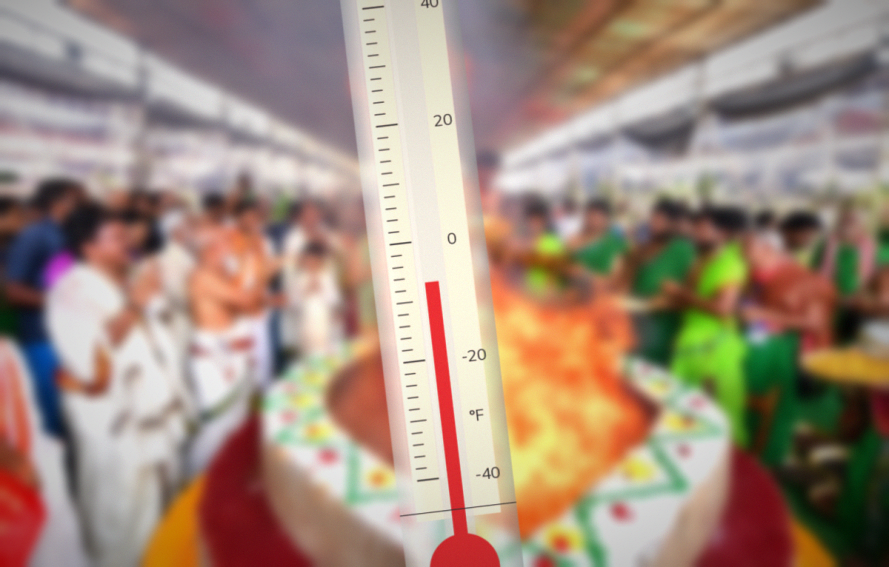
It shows value=-7 unit=°F
